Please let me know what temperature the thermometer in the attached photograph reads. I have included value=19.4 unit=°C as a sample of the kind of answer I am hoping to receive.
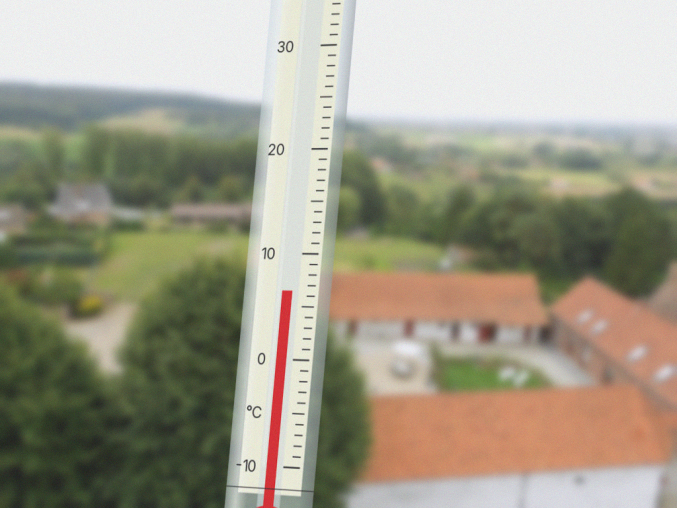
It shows value=6.5 unit=°C
